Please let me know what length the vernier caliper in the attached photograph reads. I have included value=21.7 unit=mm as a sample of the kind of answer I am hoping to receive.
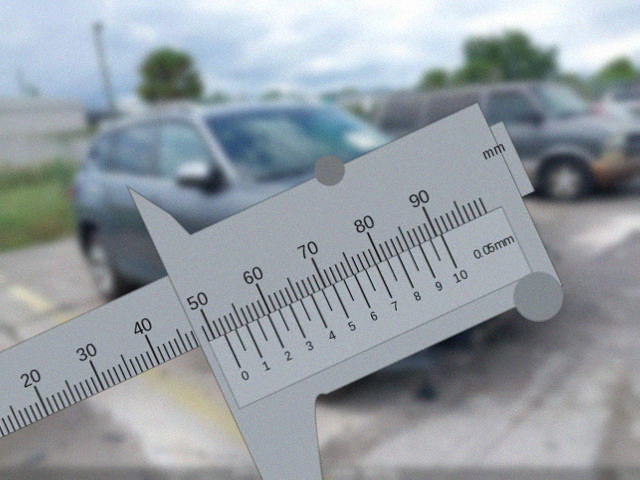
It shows value=51.8 unit=mm
